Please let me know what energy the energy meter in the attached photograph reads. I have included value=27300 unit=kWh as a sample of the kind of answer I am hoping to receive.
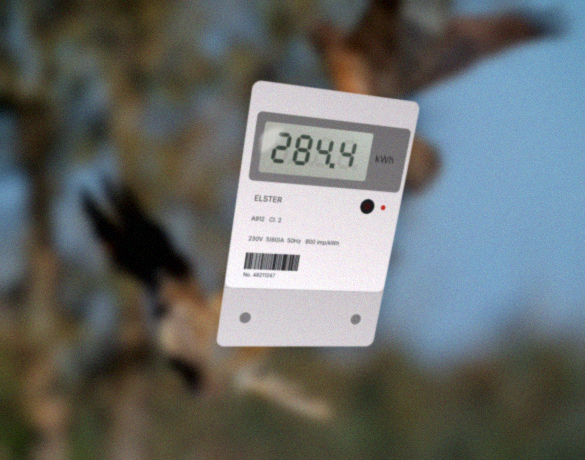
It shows value=284.4 unit=kWh
